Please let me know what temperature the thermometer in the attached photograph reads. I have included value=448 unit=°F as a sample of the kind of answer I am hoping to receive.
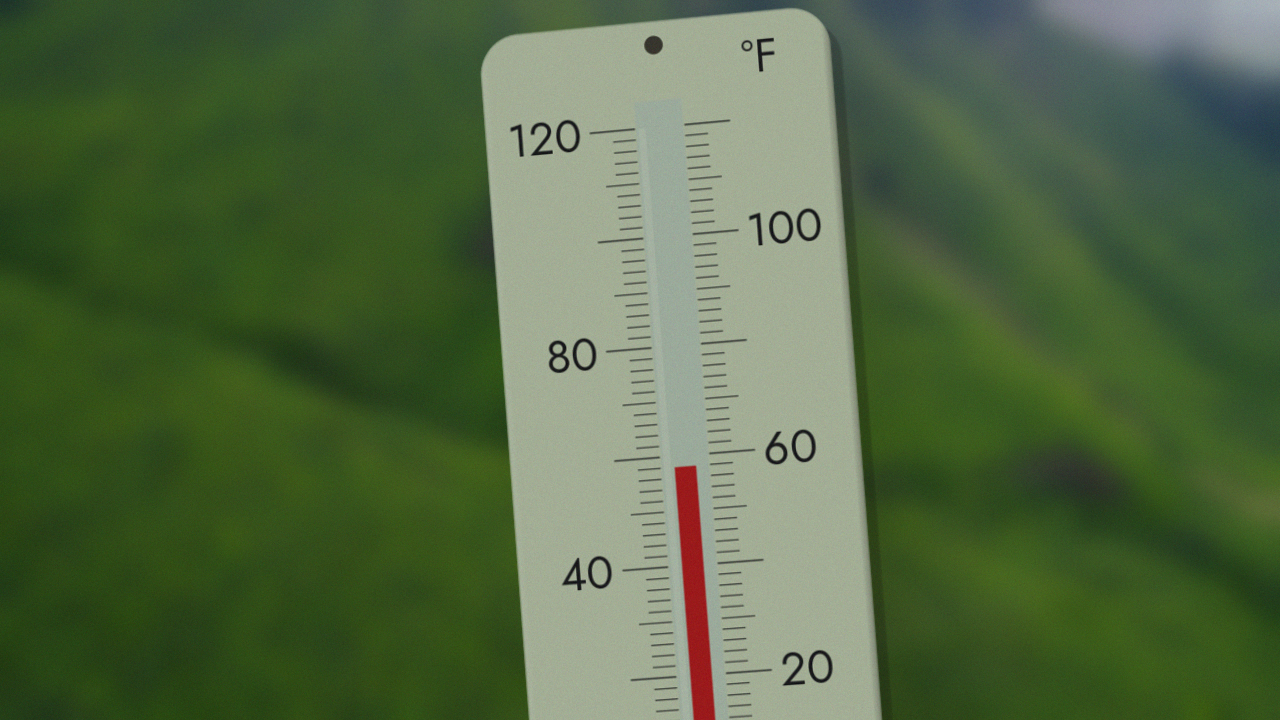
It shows value=58 unit=°F
